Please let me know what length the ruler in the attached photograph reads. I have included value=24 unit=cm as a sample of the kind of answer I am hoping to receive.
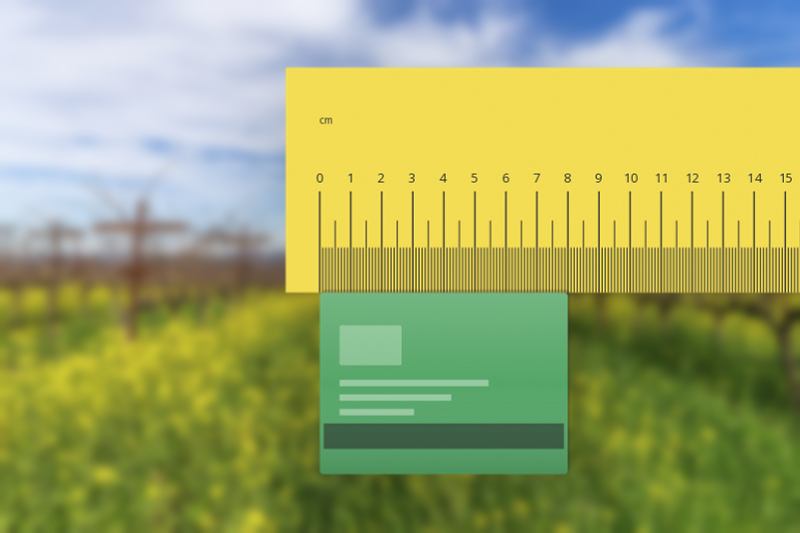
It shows value=8 unit=cm
